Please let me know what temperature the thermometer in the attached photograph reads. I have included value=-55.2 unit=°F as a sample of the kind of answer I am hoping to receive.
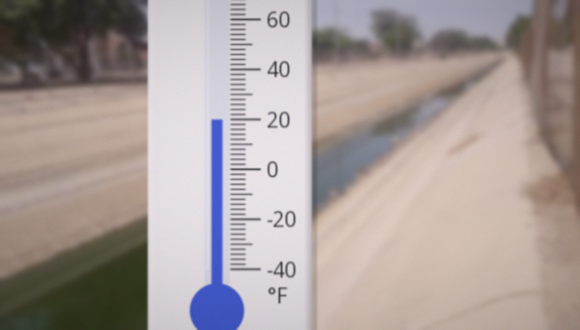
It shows value=20 unit=°F
